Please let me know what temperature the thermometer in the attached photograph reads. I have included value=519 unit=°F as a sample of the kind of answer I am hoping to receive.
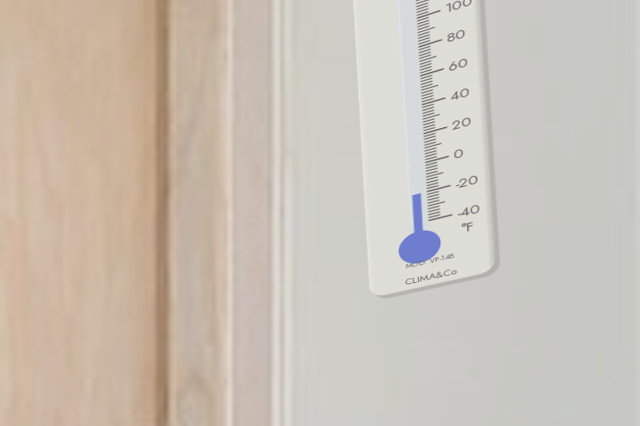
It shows value=-20 unit=°F
